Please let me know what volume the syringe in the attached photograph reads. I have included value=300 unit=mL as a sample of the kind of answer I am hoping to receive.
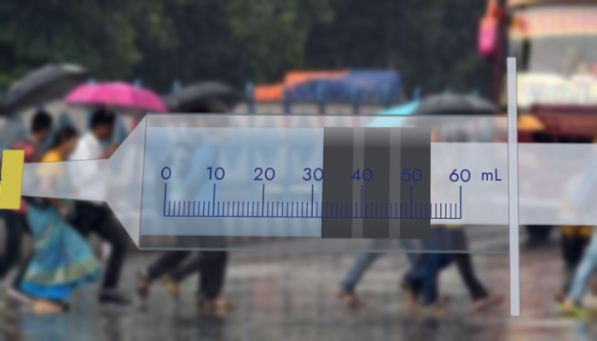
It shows value=32 unit=mL
